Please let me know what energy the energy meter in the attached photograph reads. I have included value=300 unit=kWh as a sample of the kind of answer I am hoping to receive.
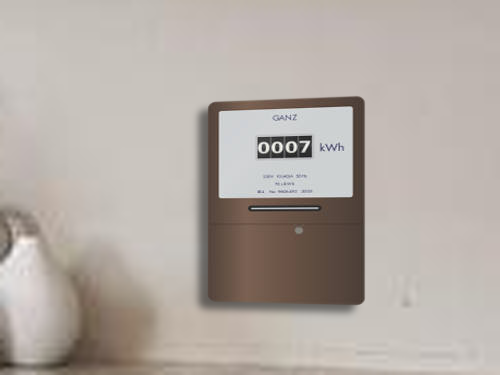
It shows value=7 unit=kWh
